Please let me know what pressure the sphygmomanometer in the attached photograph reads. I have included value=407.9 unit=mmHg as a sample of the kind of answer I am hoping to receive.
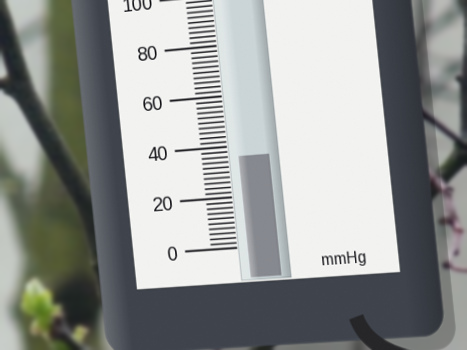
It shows value=36 unit=mmHg
